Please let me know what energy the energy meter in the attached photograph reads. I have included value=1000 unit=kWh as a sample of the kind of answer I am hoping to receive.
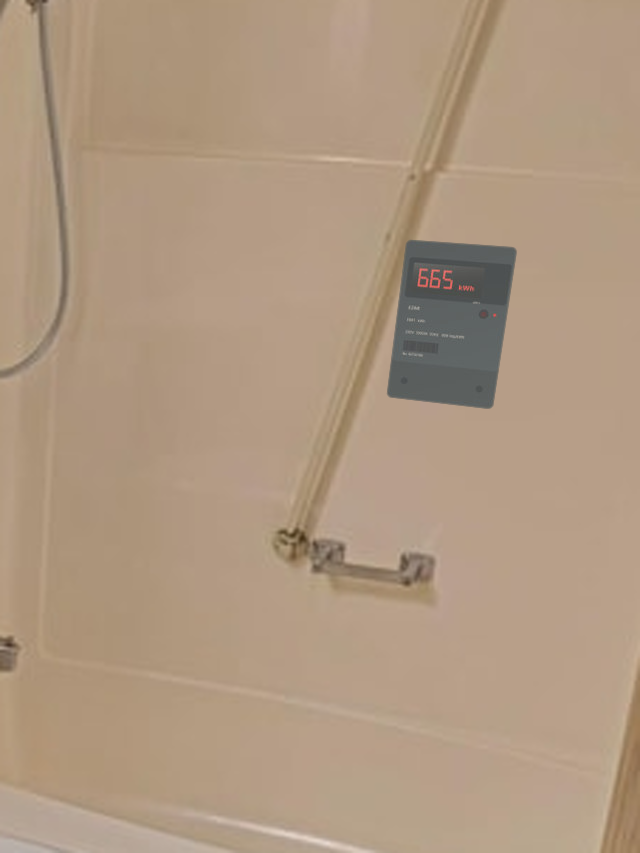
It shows value=665 unit=kWh
